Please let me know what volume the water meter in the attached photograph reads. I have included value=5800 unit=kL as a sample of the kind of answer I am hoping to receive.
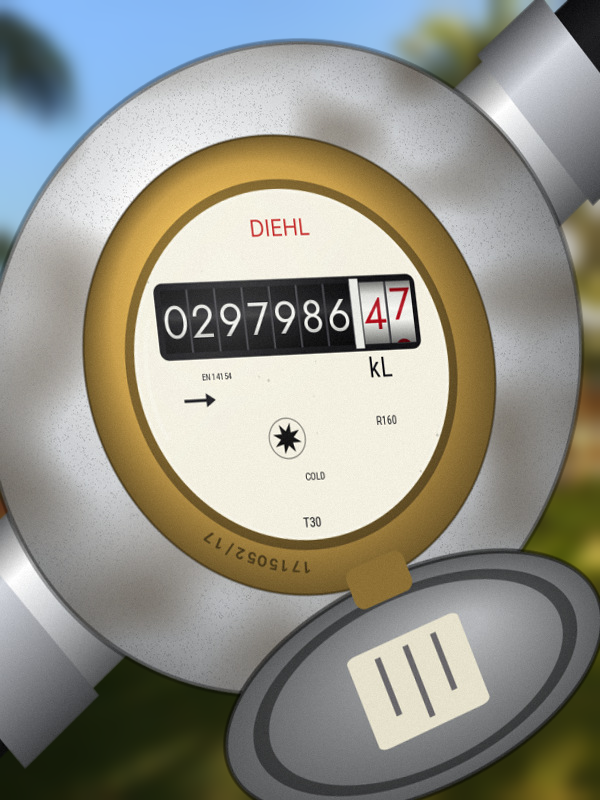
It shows value=297986.47 unit=kL
